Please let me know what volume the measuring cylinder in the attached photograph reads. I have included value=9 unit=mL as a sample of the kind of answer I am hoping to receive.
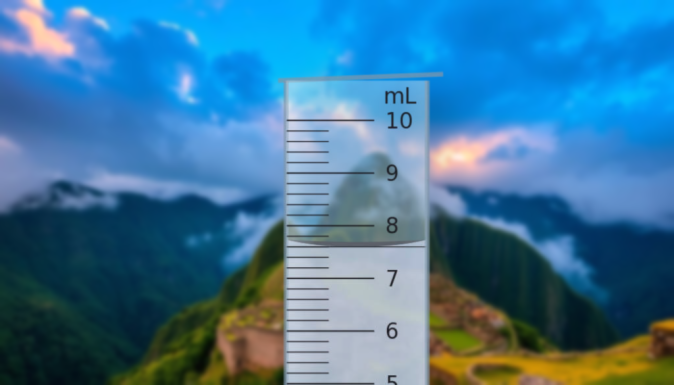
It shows value=7.6 unit=mL
